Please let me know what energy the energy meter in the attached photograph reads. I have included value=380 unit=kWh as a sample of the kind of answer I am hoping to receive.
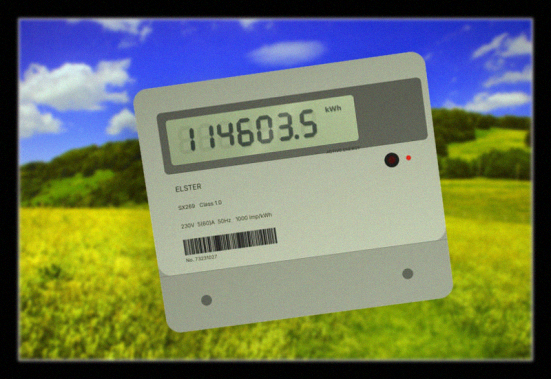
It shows value=114603.5 unit=kWh
